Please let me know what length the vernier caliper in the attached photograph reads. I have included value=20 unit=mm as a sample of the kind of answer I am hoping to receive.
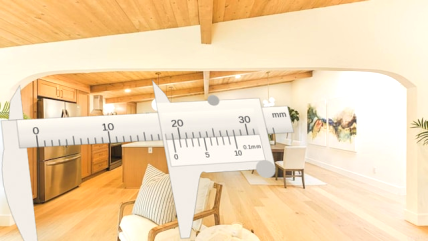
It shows value=19.0 unit=mm
